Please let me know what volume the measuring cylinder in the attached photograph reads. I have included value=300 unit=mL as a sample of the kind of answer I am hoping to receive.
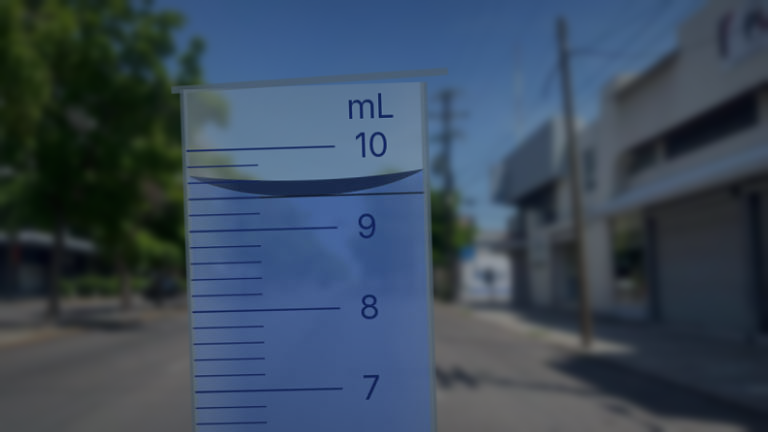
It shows value=9.4 unit=mL
